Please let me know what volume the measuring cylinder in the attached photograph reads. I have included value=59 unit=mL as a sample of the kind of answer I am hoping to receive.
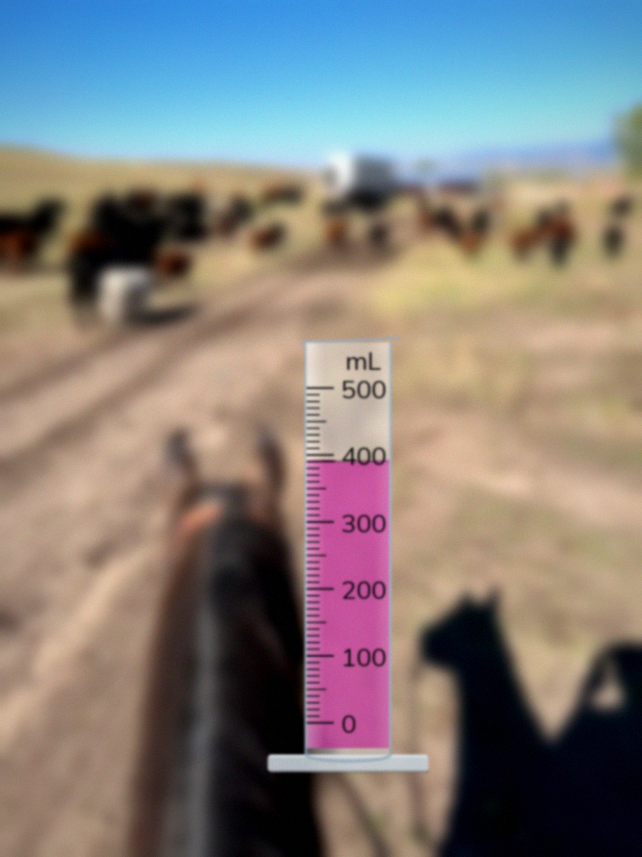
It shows value=390 unit=mL
